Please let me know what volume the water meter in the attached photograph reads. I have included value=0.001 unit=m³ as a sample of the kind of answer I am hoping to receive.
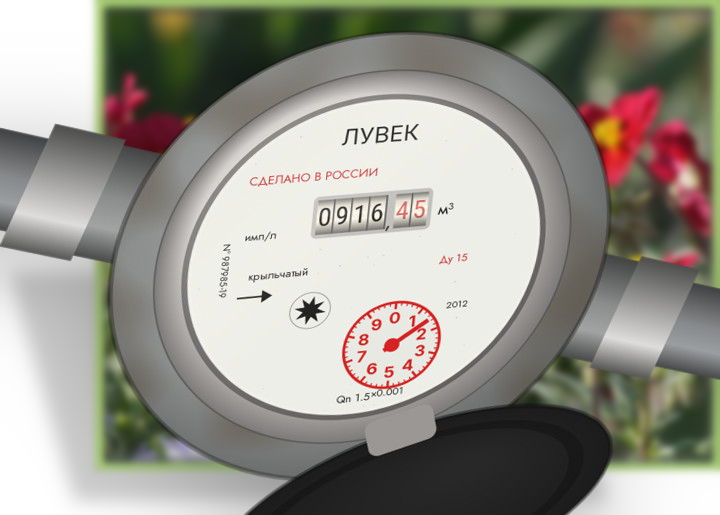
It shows value=916.451 unit=m³
